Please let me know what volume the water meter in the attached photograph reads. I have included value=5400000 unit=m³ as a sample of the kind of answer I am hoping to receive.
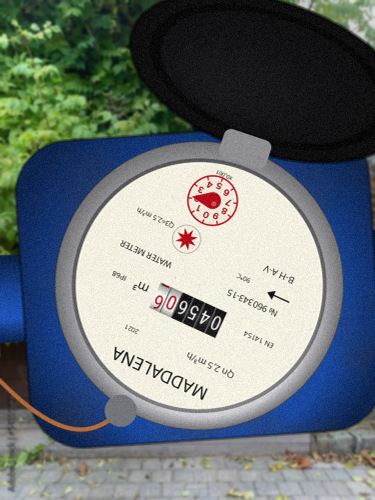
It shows value=456.062 unit=m³
